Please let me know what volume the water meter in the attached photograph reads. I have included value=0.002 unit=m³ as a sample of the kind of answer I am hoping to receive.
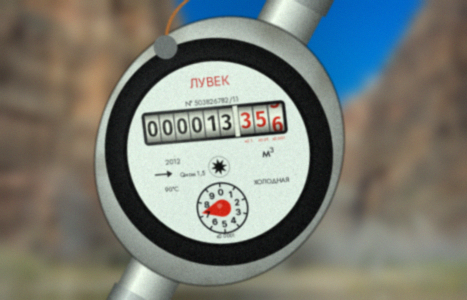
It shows value=13.3557 unit=m³
